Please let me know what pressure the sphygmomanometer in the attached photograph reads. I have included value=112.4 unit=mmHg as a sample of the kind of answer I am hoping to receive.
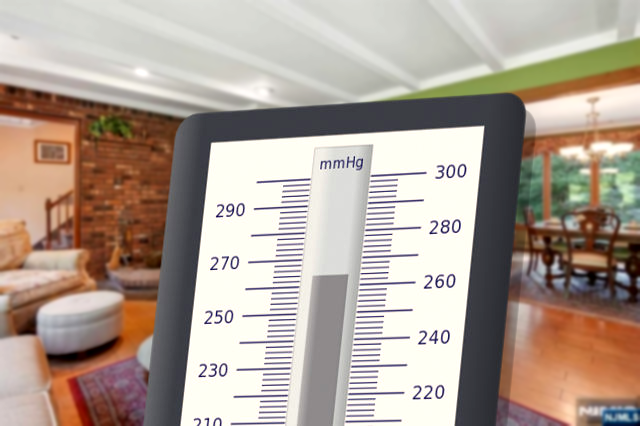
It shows value=264 unit=mmHg
